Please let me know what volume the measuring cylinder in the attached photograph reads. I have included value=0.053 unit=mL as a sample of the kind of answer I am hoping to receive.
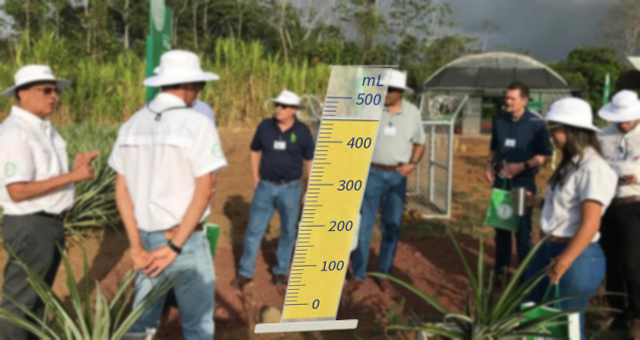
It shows value=450 unit=mL
